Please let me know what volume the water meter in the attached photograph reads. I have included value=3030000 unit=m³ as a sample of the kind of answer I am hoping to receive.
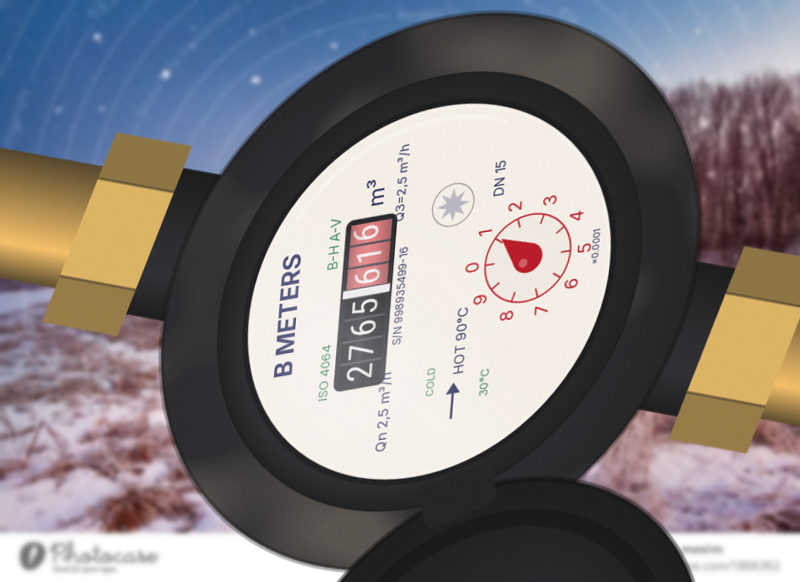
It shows value=2765.6161 unit=m³
